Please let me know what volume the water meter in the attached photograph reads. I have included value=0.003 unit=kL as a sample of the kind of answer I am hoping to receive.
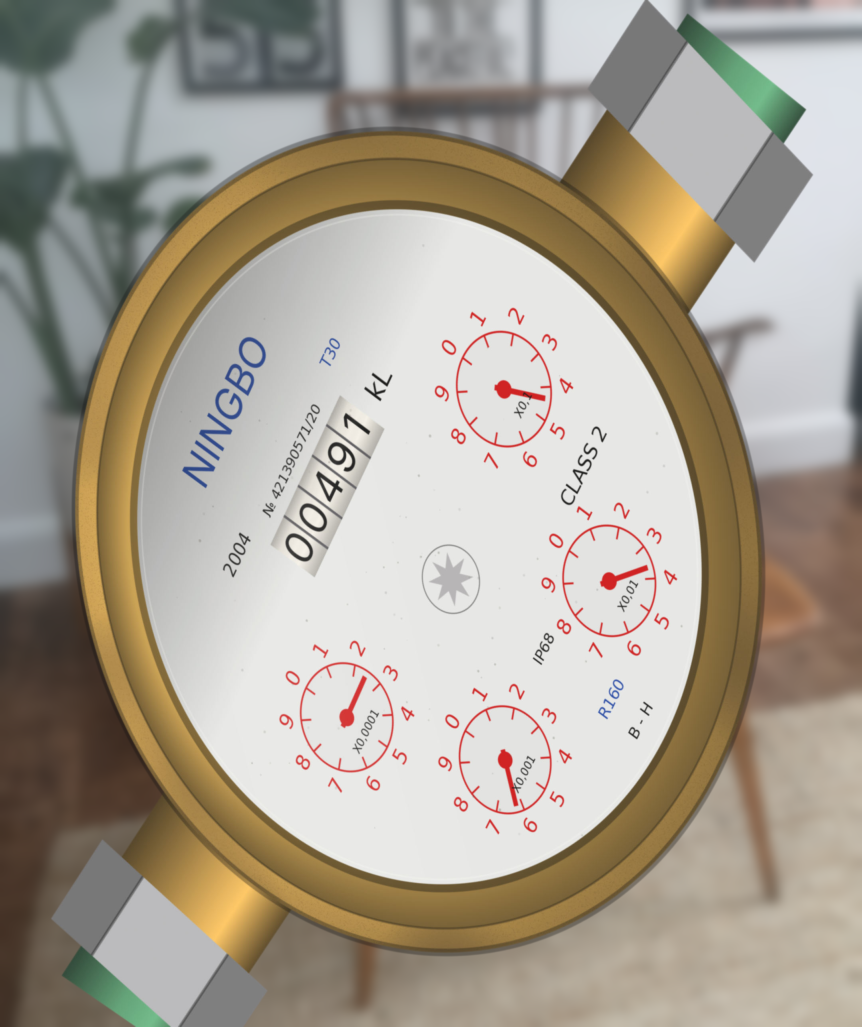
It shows value=491.4362 unit=kL
